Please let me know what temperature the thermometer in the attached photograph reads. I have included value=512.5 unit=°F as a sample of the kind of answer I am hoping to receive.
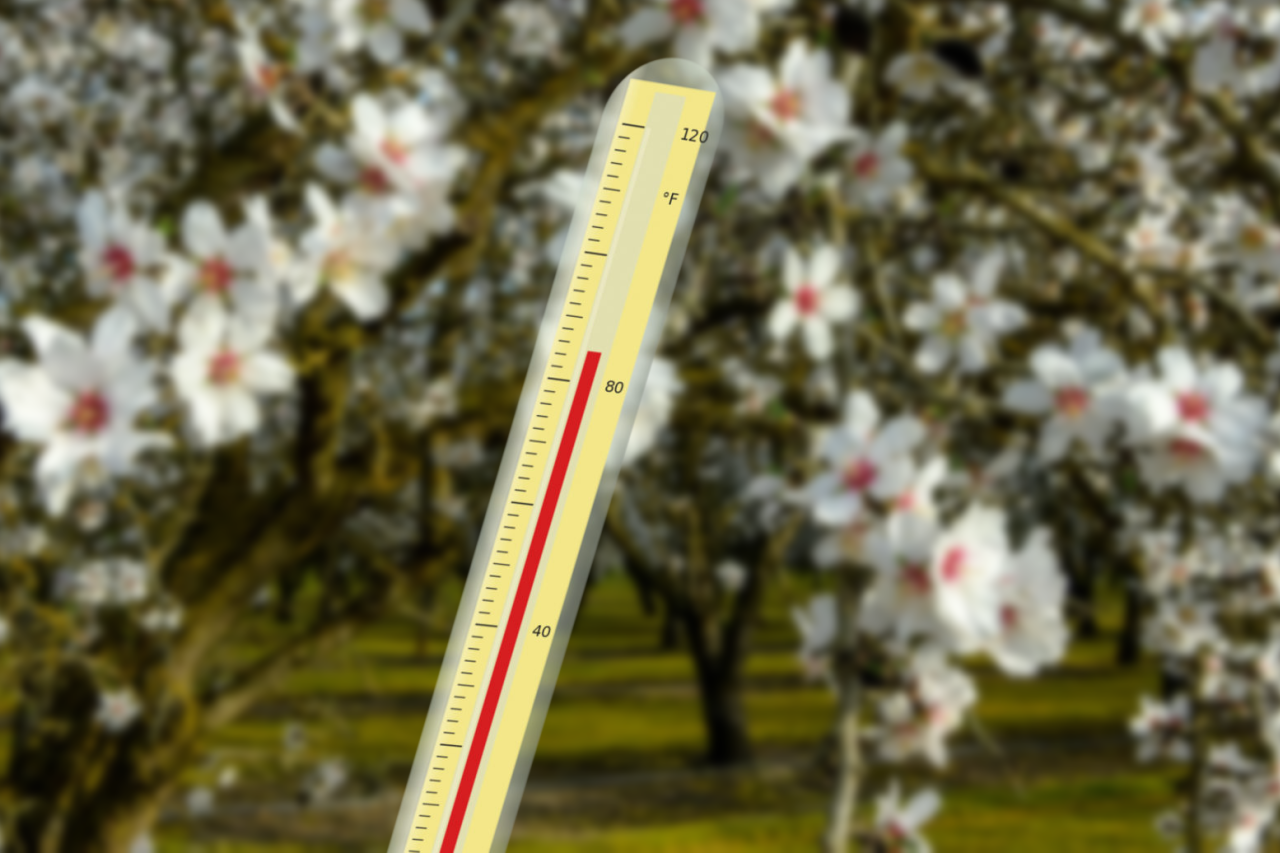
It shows value=85 unit=°F
